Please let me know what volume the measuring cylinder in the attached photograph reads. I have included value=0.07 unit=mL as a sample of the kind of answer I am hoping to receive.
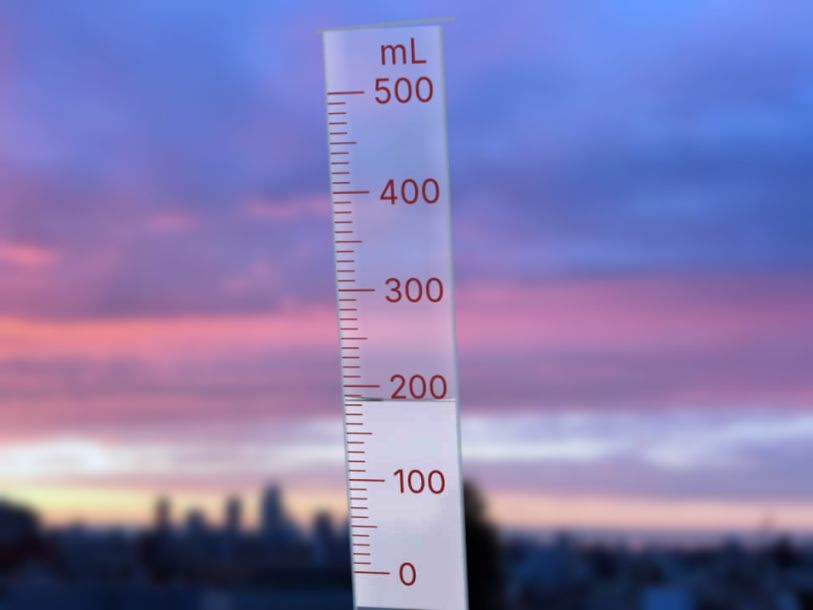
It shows value=185 unit=mL
